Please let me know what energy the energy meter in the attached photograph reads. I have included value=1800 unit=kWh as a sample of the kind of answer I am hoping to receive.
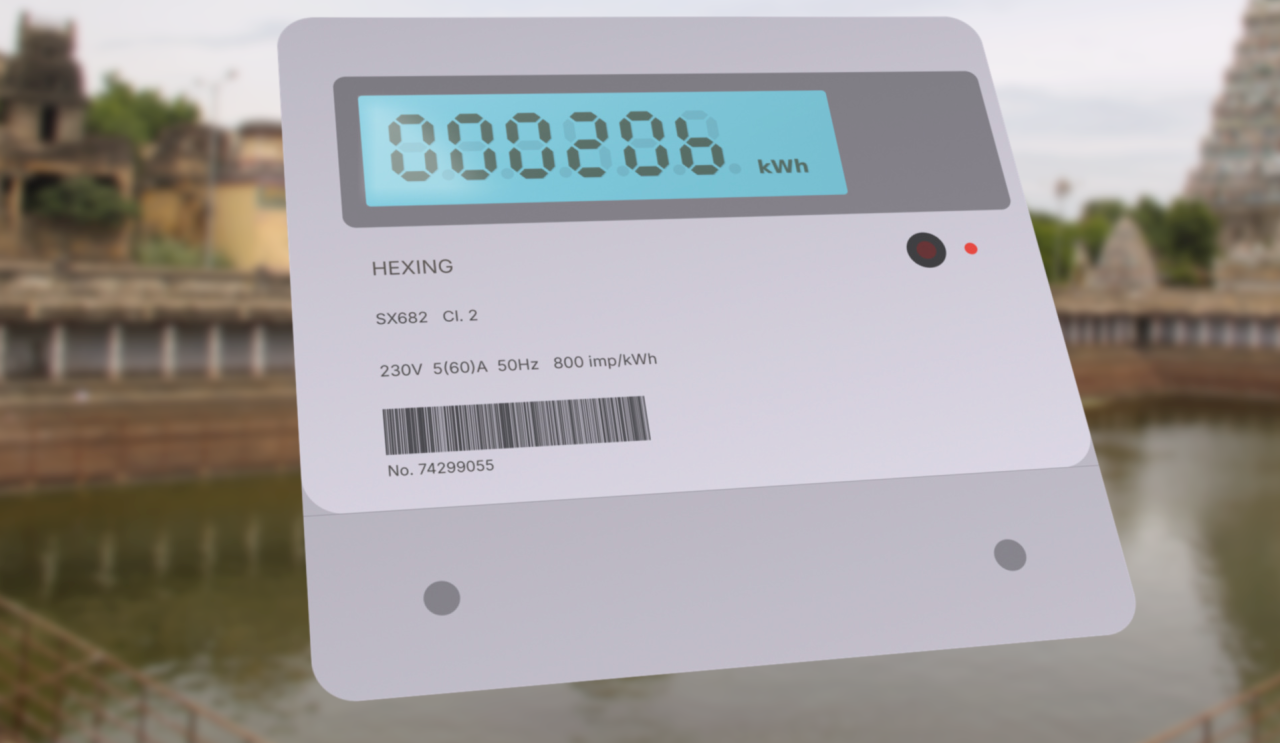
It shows value=206 unit=kWh
